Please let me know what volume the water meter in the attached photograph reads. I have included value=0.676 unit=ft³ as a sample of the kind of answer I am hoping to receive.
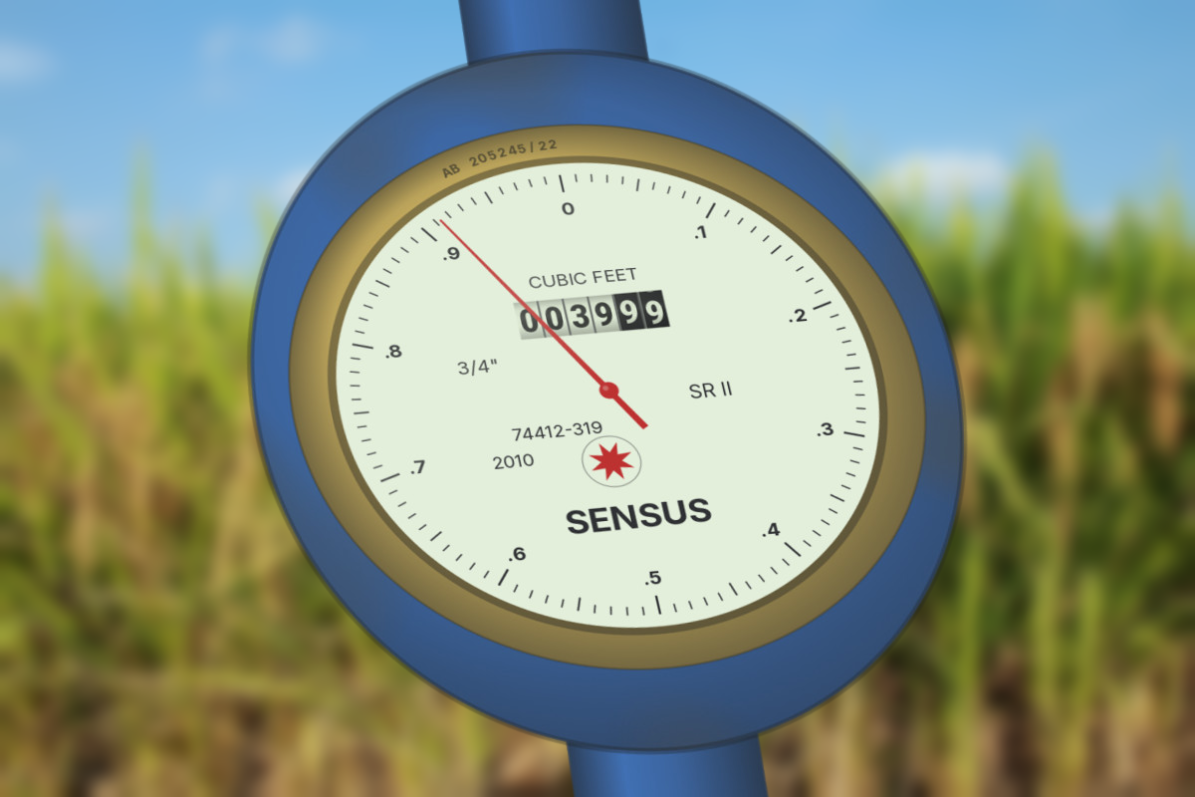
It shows value=3998.91 unit=ft³
